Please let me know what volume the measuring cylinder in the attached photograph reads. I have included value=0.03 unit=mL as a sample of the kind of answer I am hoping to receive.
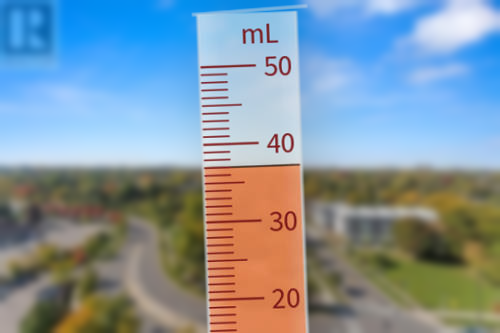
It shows value=37 unit=mL
